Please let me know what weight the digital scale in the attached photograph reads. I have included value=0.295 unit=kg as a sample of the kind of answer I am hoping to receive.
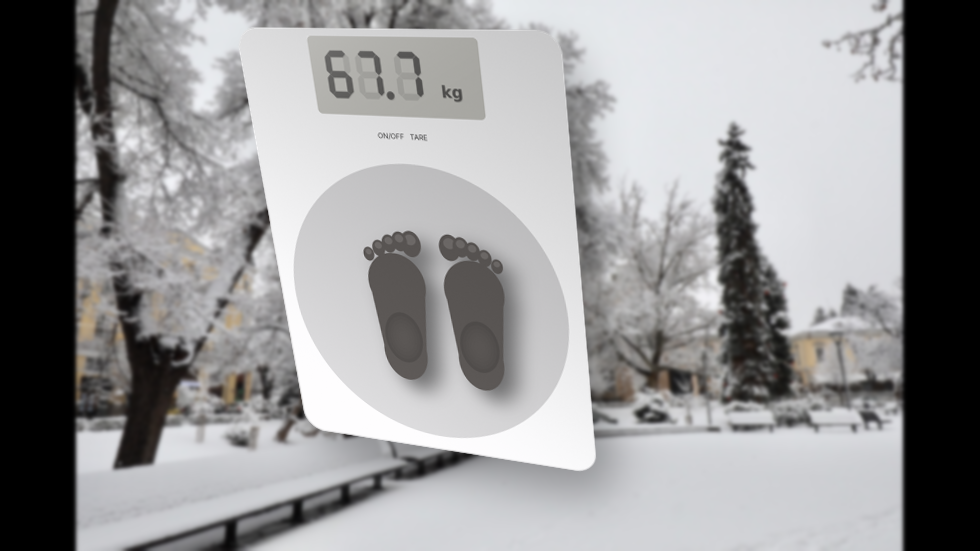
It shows value=67.7 unit=kg
